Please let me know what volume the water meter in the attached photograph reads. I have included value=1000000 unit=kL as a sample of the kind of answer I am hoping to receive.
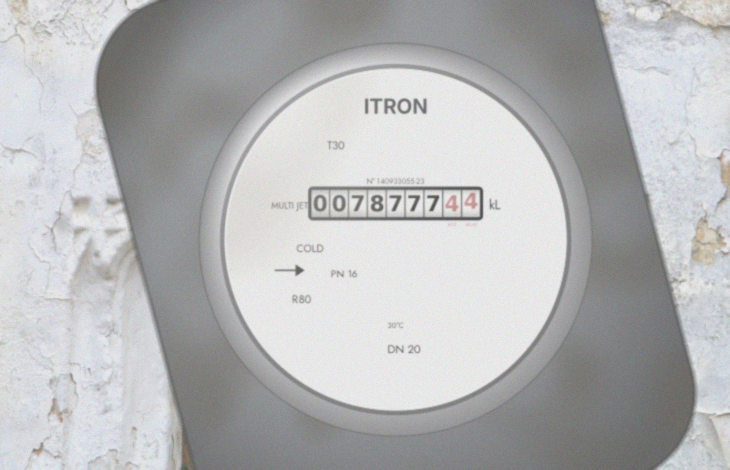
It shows value=78777.44 unit=kL
